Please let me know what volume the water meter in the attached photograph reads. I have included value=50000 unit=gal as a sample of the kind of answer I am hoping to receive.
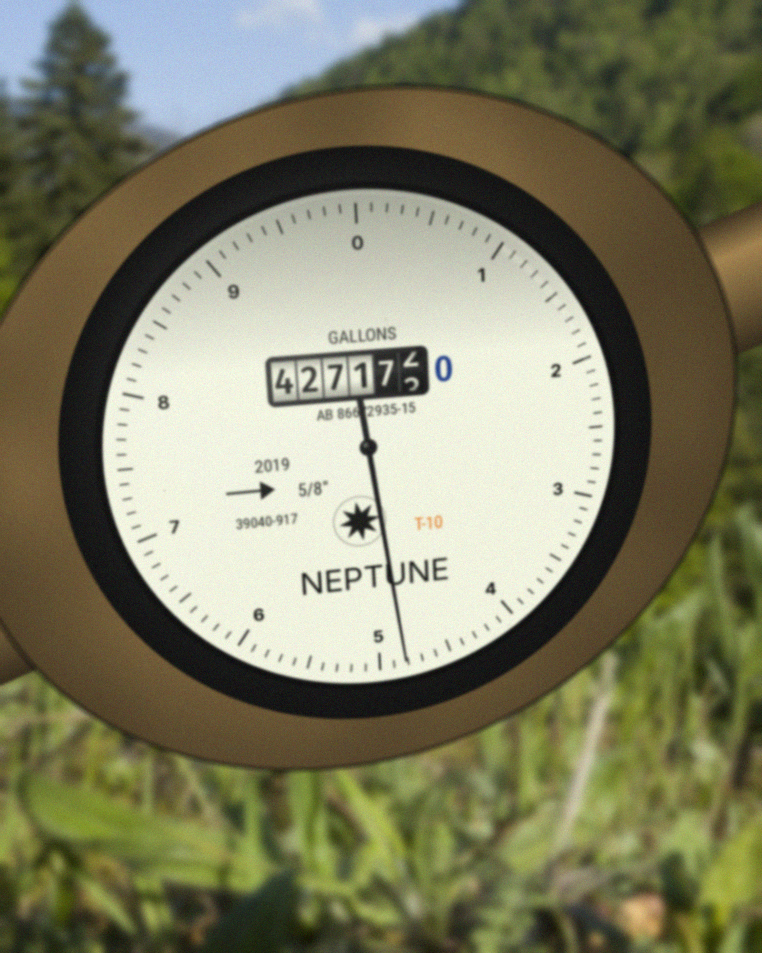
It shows value=4271724.8 unit=gal
